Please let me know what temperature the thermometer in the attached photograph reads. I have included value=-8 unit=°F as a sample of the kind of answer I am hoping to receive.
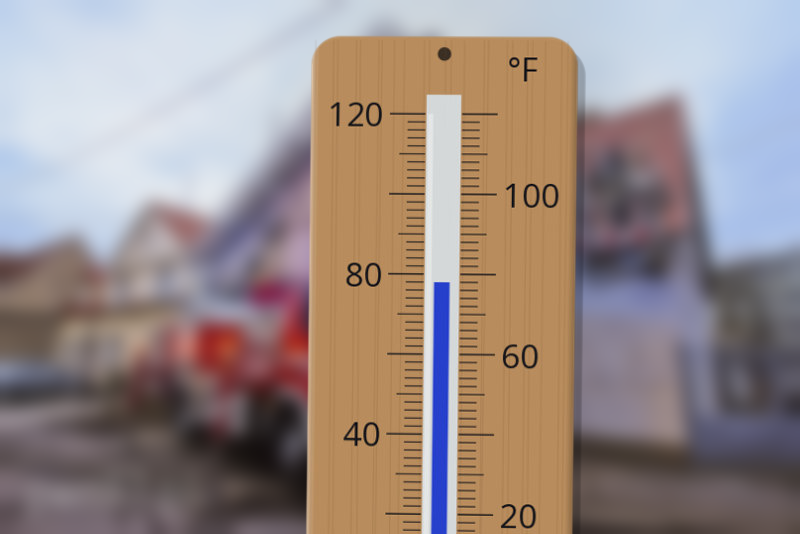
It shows value=78 unit=°F
